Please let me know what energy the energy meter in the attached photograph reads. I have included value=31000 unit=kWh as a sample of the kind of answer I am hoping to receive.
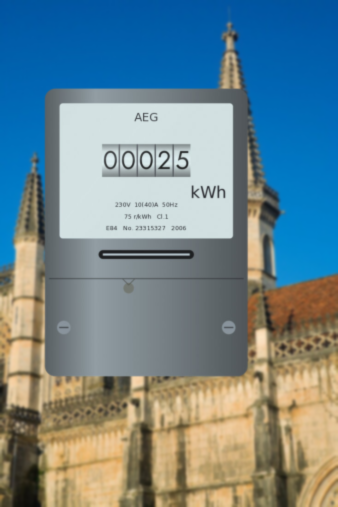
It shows value=25 unit=kWh
